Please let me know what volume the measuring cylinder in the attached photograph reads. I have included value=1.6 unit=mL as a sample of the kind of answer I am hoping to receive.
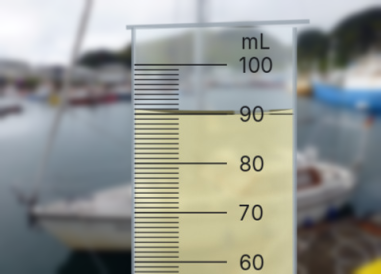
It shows value=90 unit=mL
